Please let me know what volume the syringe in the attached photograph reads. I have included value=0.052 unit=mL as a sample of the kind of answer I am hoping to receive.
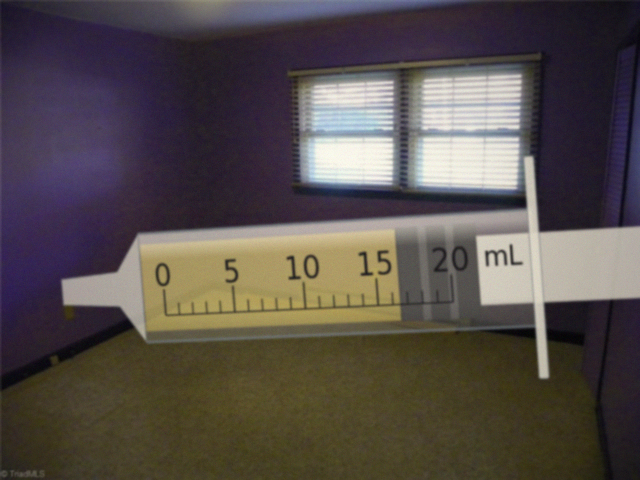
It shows value=16.5 unit=mL
